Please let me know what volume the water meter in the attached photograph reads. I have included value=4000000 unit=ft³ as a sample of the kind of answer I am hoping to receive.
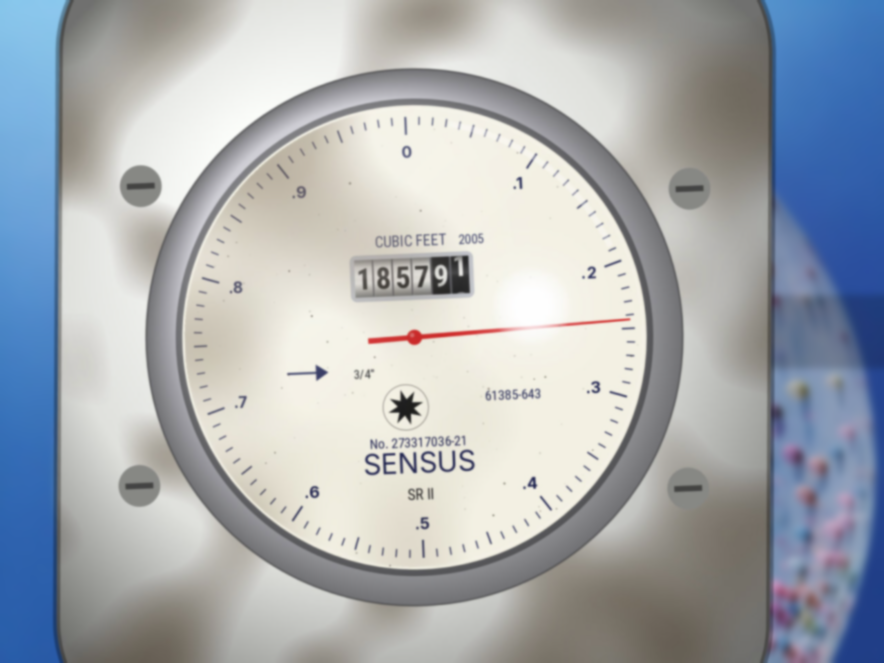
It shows value=185791.24 unit=ft³
